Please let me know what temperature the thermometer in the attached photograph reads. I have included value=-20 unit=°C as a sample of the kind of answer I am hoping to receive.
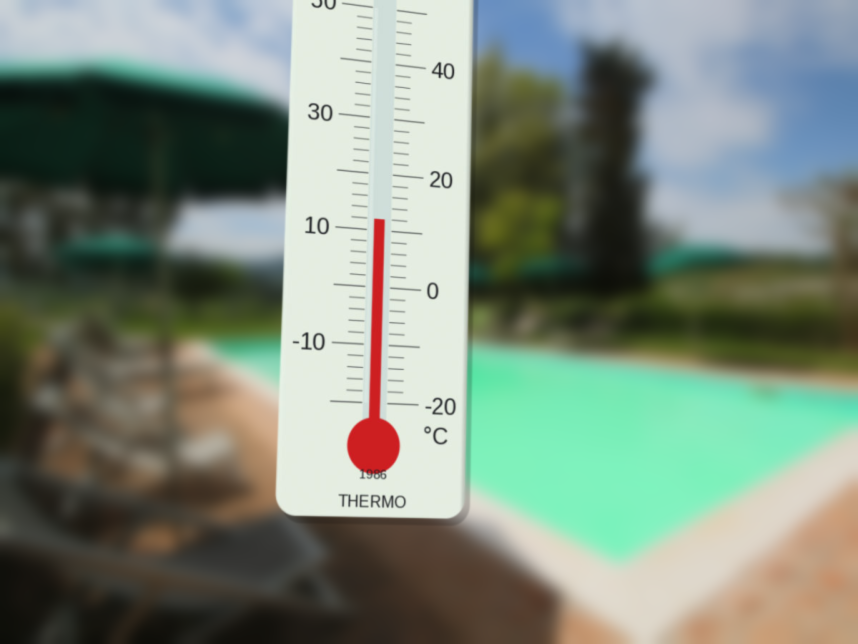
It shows value=12 unit=°C
